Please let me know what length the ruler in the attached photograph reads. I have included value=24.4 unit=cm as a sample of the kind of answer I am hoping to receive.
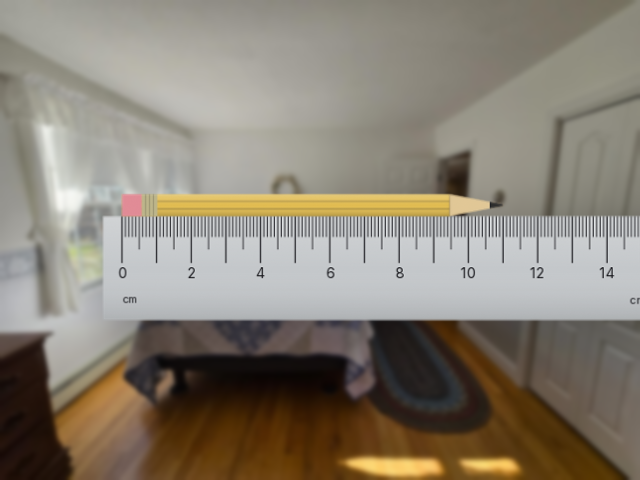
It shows value=11 unit=cm
